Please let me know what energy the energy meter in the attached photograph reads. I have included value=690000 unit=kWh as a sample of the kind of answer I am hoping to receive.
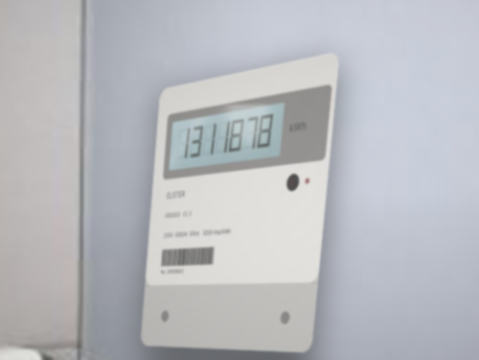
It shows value=1311878 unit=kWh
